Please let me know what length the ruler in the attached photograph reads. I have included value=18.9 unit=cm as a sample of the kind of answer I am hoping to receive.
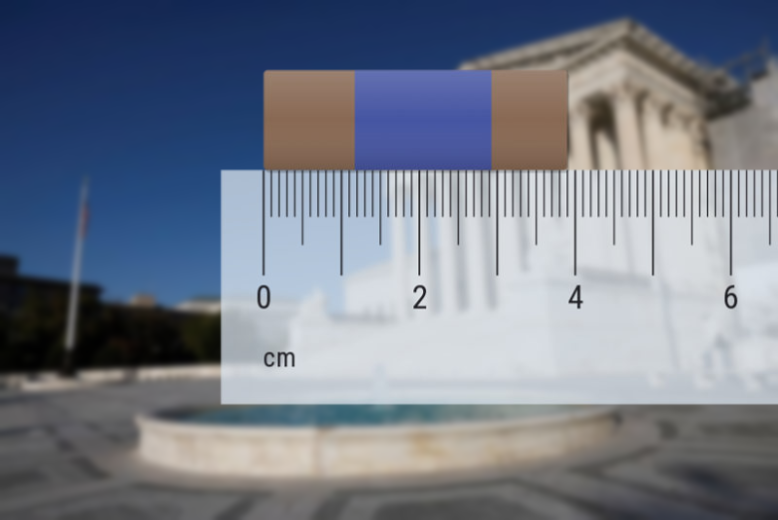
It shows value=3.9 unit=cm
